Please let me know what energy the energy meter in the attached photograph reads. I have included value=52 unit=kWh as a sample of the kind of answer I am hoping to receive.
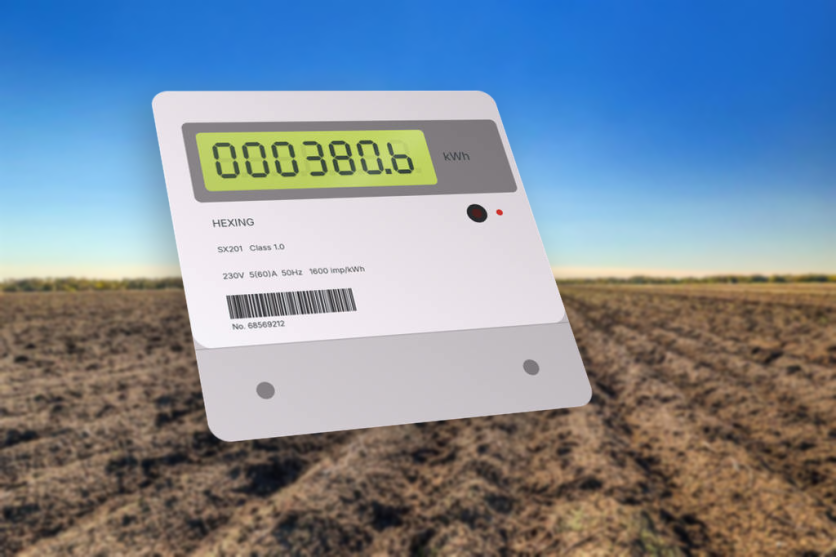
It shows value=380.6 unit=kWh
